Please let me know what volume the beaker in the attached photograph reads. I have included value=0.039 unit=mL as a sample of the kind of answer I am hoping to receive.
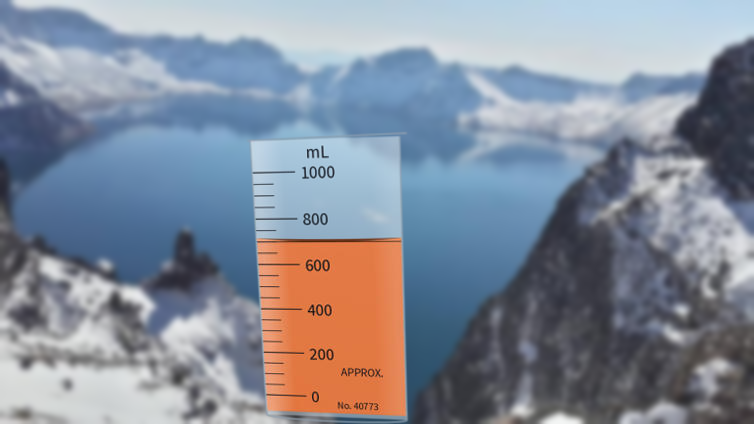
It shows value=700 unit=mL
